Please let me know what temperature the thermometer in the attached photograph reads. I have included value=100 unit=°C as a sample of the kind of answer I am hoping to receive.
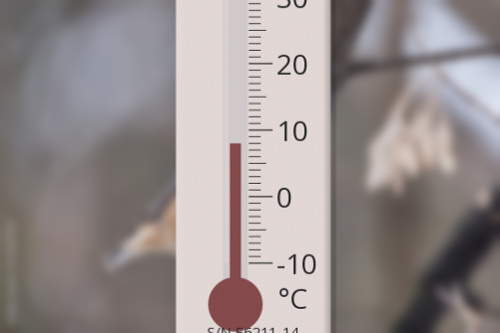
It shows value=8 unit=°C
